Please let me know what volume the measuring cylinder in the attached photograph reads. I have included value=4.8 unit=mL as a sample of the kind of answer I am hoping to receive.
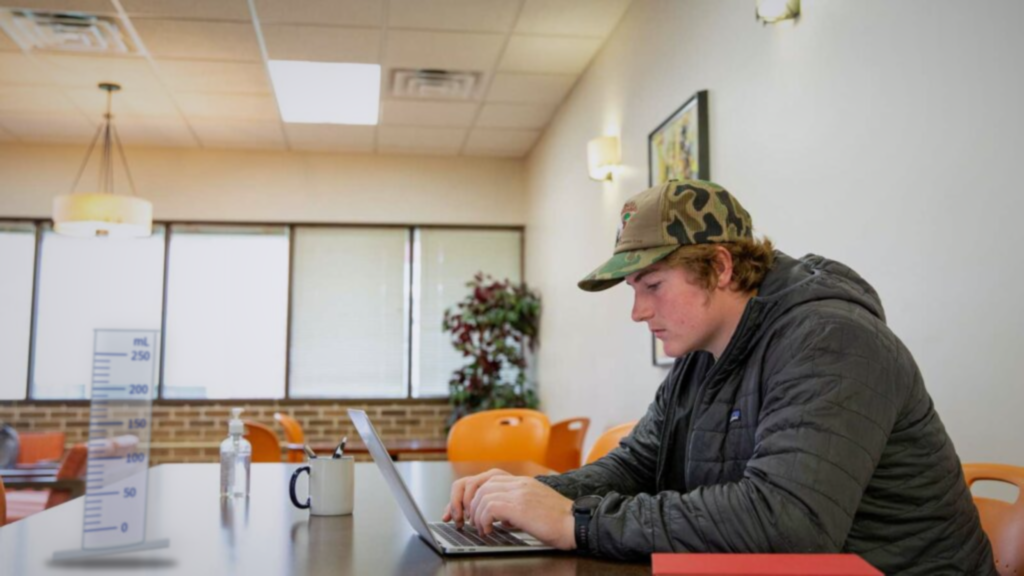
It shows value=100 unit=mL
